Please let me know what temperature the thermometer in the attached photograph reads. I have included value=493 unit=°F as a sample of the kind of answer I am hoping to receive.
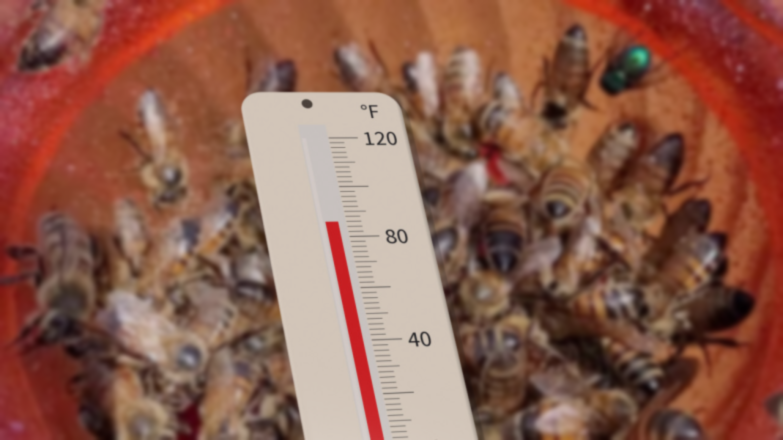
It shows value=86 unit=°F
